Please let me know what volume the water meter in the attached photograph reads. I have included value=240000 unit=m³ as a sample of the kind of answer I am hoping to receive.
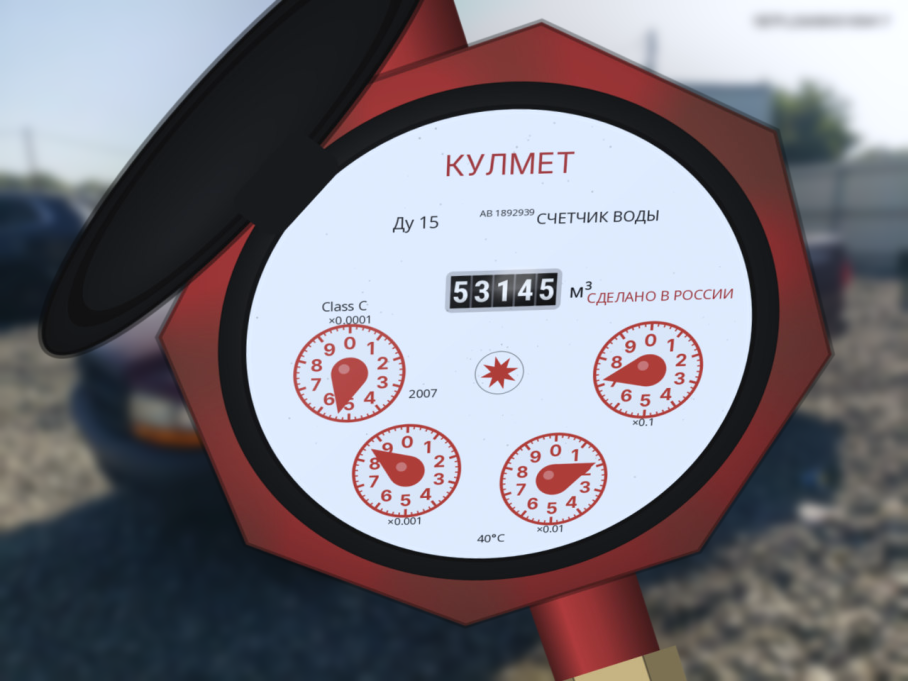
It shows value=53145.7185 unit=m³
